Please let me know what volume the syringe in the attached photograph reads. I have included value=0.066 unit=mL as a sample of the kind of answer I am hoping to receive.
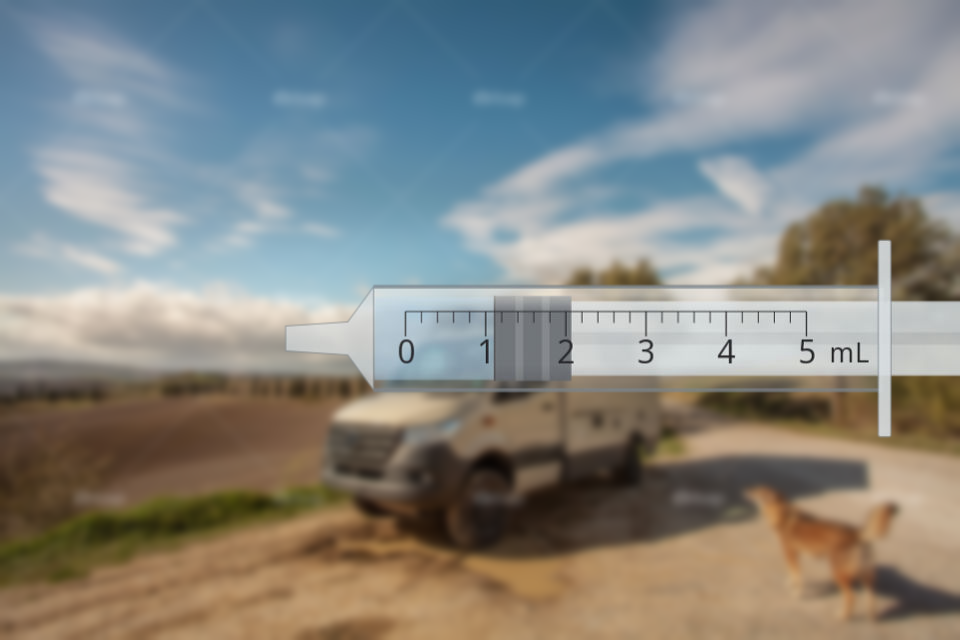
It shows value=1.1 unit=mL
